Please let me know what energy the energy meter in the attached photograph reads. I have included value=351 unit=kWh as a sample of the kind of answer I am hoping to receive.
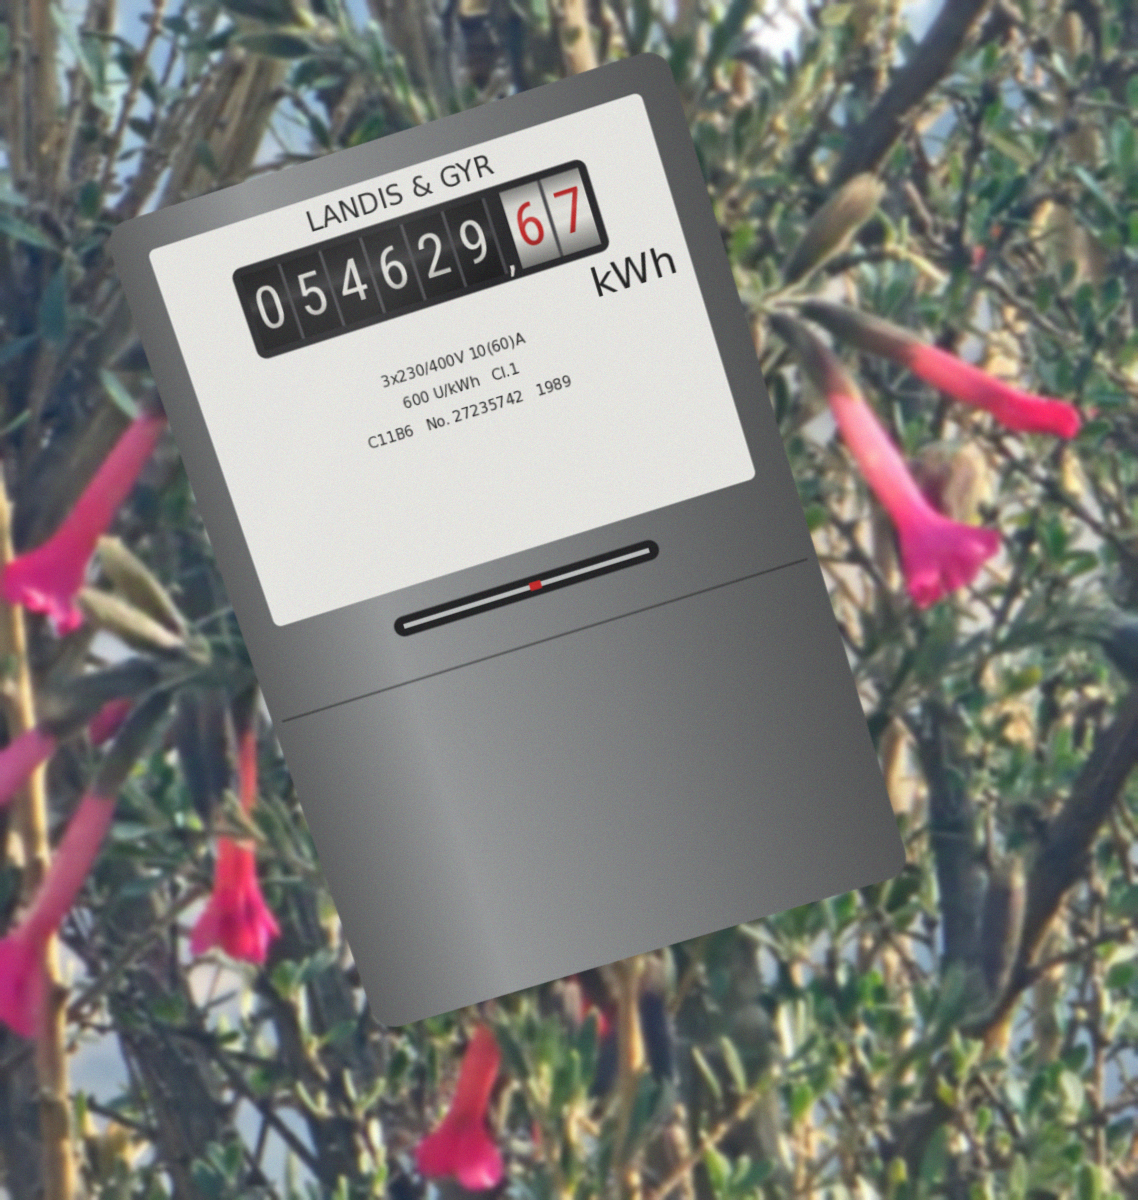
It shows value=54629.67 unit=kWh
